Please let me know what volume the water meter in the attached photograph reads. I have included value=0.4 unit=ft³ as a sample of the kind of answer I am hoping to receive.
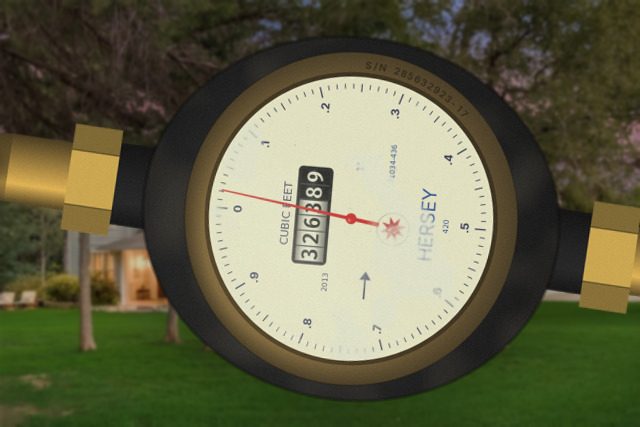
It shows value=326389.02 unit=ft³
